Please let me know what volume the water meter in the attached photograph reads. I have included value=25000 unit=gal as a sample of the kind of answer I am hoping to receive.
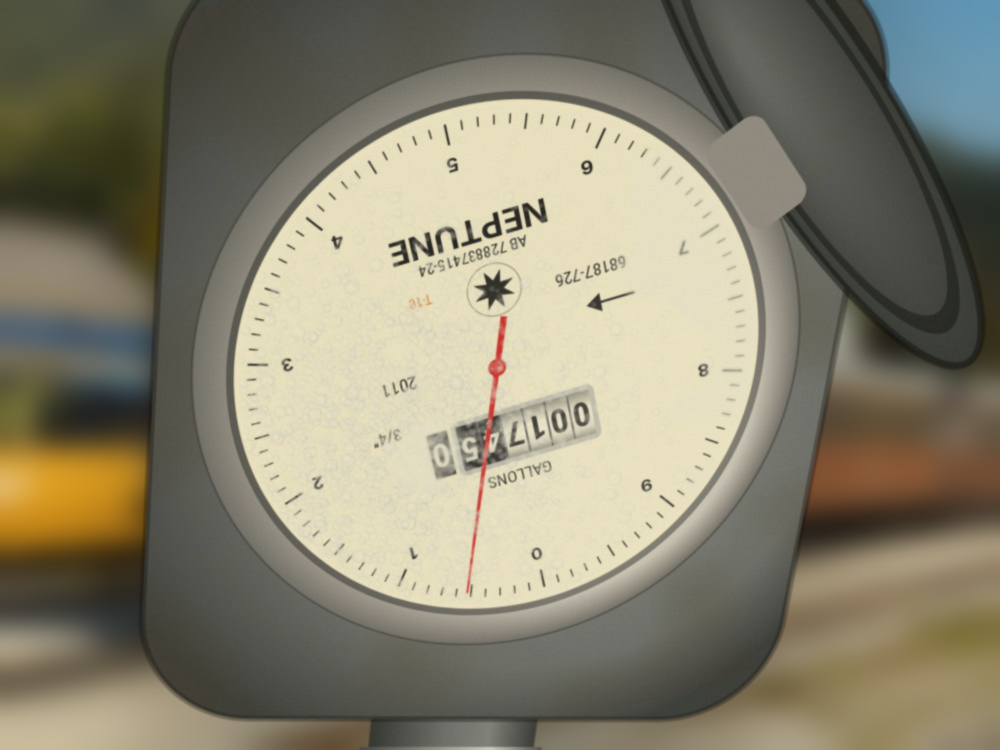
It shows value=17450.5 unit=gal
